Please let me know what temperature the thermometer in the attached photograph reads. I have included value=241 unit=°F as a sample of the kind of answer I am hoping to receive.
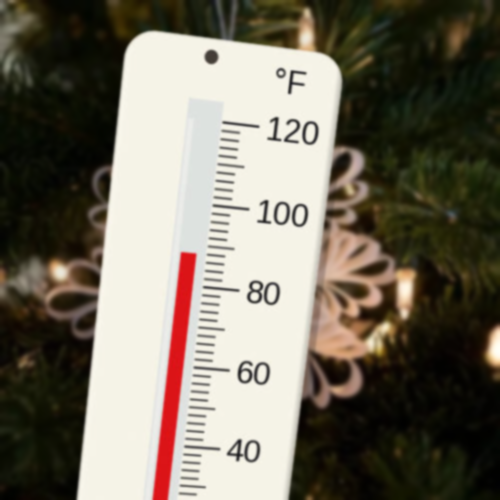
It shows value=88 unit=°F
